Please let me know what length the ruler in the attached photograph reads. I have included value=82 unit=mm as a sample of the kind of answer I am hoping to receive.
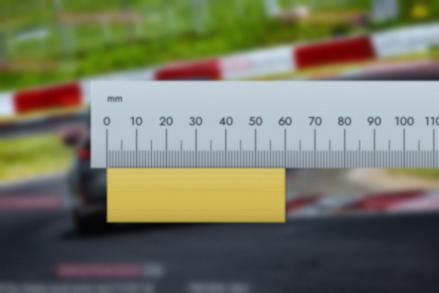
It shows value=60 unit=mm
